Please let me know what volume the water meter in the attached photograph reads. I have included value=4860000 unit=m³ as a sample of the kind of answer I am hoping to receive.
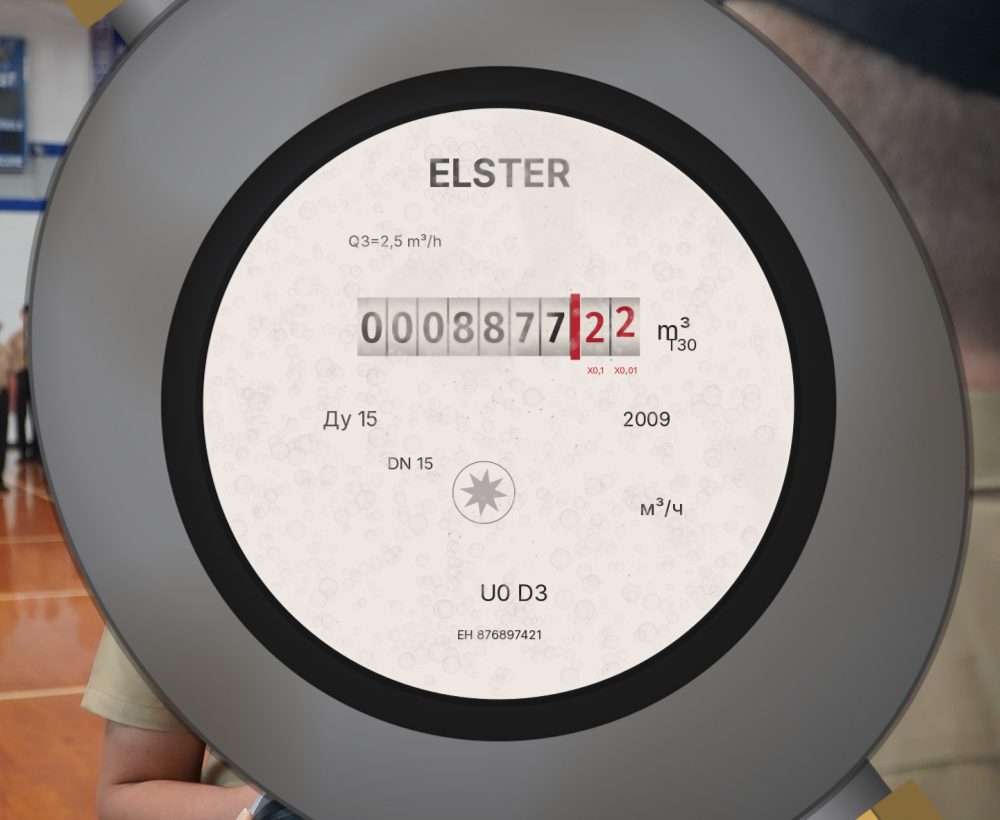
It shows value=8877.22 unit=m³
